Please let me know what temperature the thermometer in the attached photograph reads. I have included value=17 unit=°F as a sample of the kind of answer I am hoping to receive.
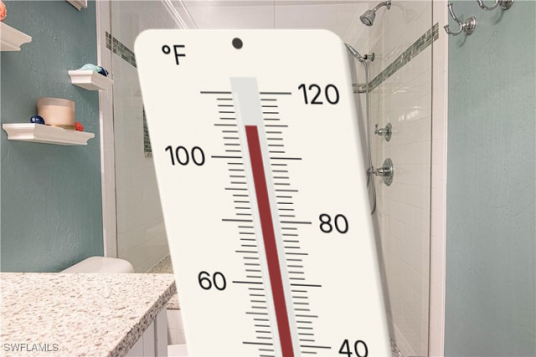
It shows value=110 unit=°F
